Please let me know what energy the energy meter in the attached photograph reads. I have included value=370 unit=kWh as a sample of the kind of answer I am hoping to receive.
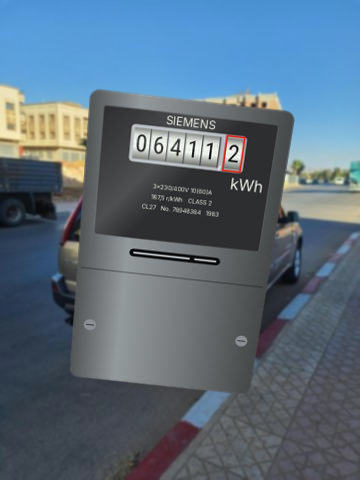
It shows value=6411.2 unit=kWh
